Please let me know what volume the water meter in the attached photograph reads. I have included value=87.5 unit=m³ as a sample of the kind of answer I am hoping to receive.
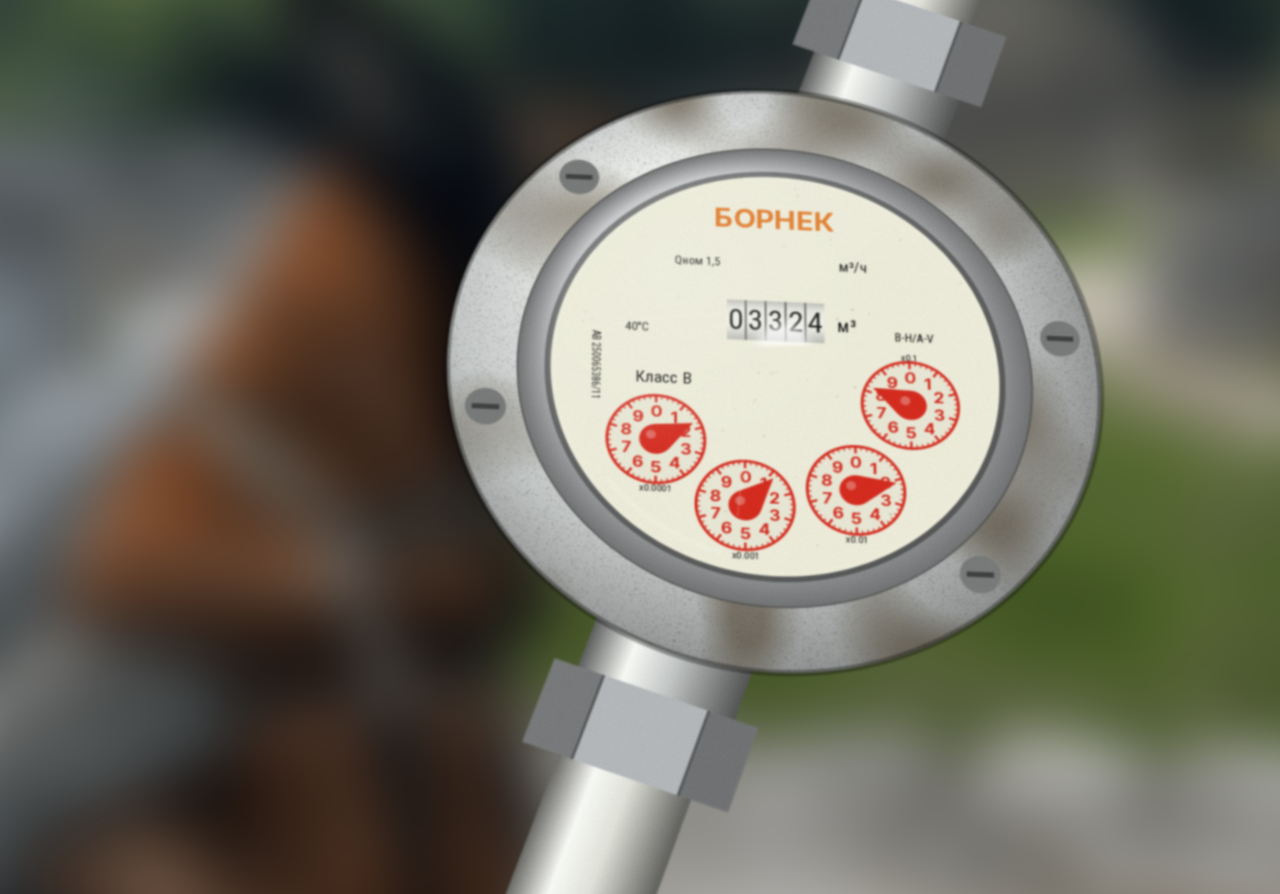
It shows value=3324.8211 unit=m³
